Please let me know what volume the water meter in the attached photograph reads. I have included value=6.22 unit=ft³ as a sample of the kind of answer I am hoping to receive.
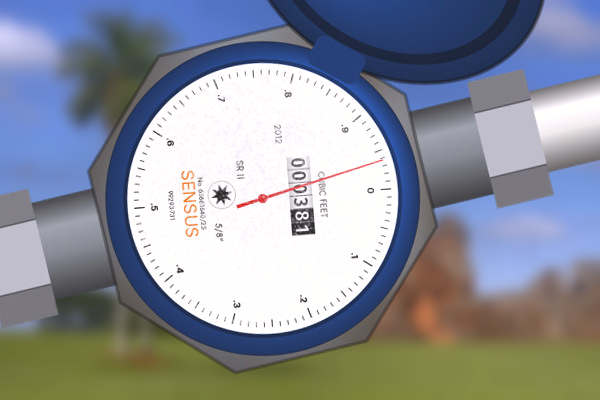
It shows value=380.96 unit=ft³
